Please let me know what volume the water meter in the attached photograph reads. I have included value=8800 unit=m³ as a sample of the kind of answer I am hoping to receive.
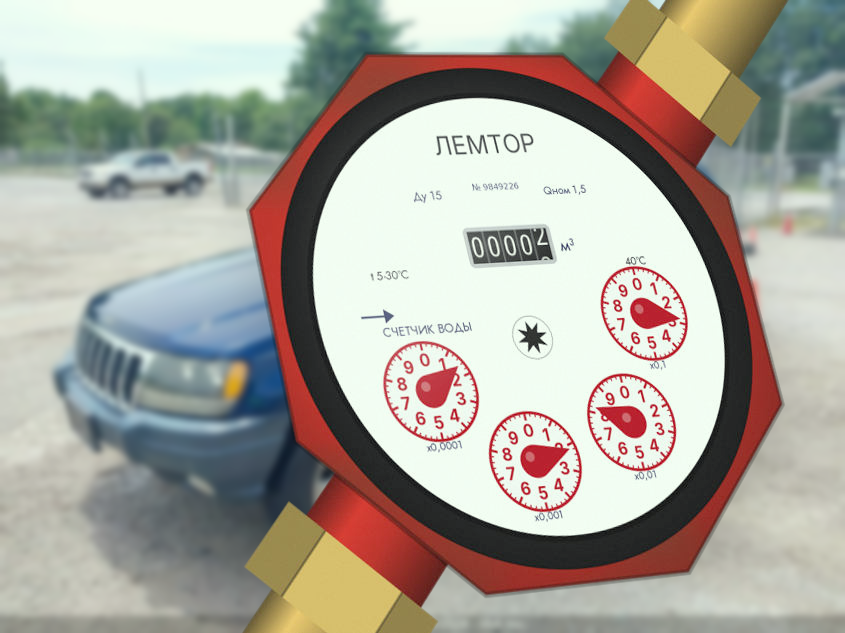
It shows value=2.2821 unit=m³
